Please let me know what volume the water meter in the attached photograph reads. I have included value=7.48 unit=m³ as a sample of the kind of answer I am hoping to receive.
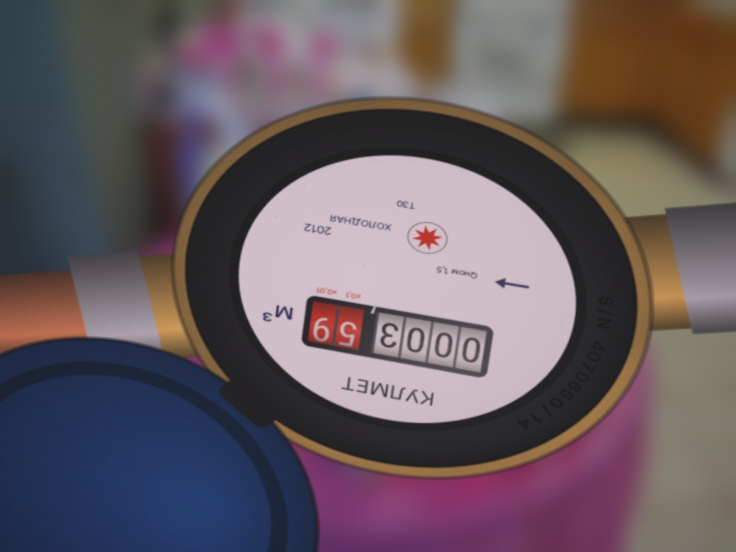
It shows value=3.59 unit=m³
